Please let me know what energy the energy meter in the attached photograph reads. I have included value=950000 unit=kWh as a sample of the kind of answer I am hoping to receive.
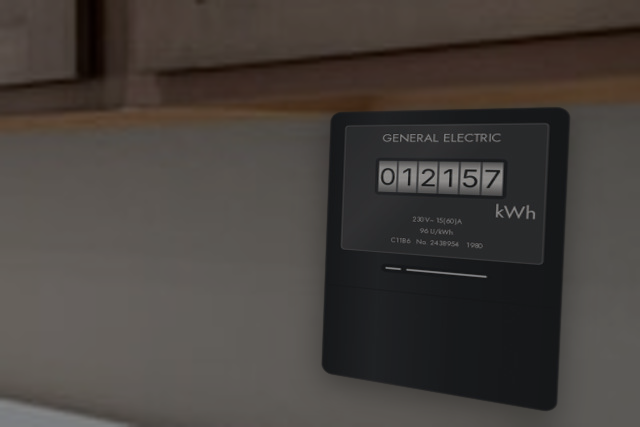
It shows value=12157 unit=kWh
